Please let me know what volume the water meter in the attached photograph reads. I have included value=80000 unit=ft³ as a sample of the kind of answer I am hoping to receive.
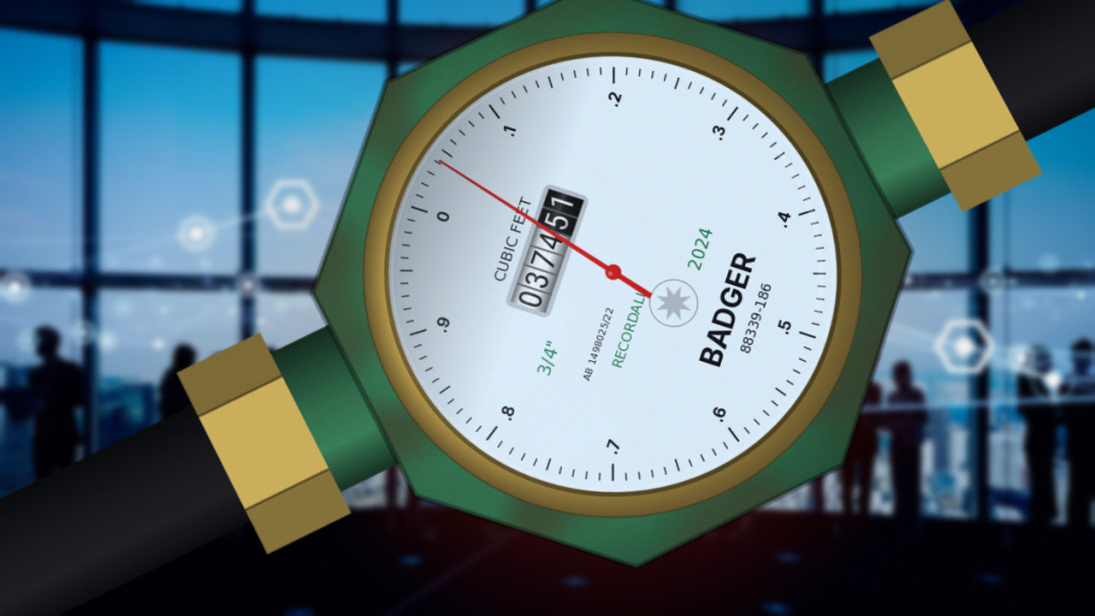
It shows value=37451.04 unit=ft³
